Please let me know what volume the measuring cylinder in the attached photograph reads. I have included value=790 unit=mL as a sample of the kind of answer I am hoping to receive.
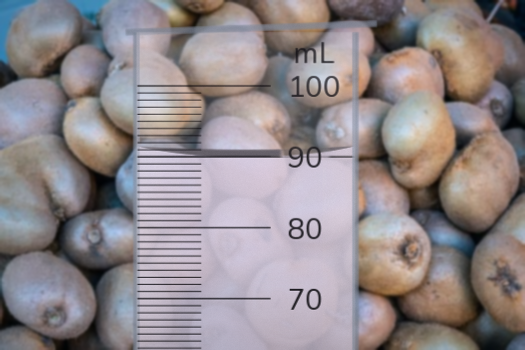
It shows value=90 unit=mL
